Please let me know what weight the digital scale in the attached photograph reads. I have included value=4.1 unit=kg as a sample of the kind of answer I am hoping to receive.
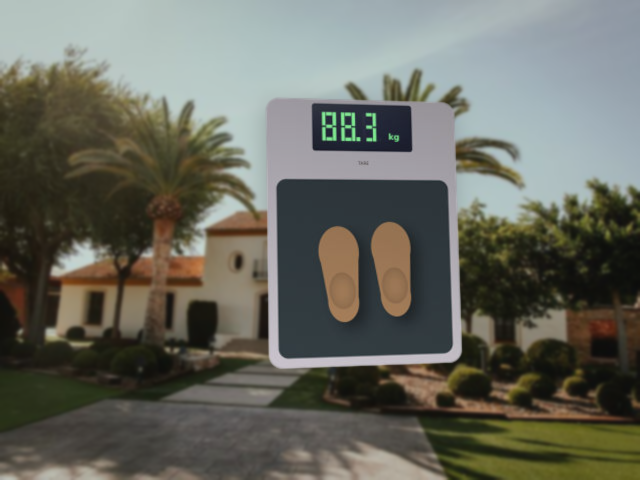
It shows value=88.3 unit=kg
